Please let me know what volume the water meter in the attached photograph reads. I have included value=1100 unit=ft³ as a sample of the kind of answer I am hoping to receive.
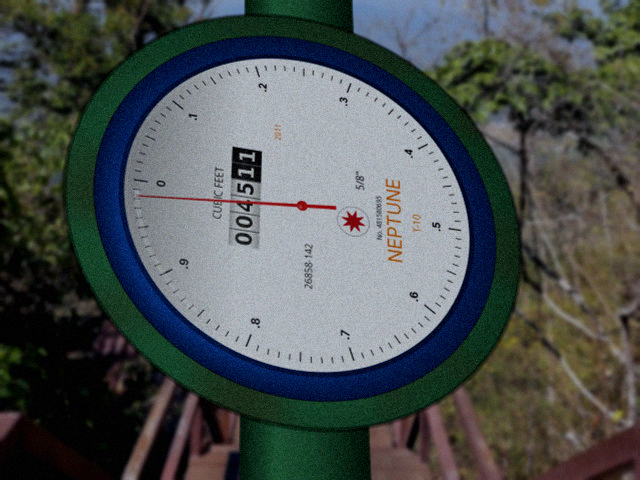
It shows value=4510.98 unit=ft³
